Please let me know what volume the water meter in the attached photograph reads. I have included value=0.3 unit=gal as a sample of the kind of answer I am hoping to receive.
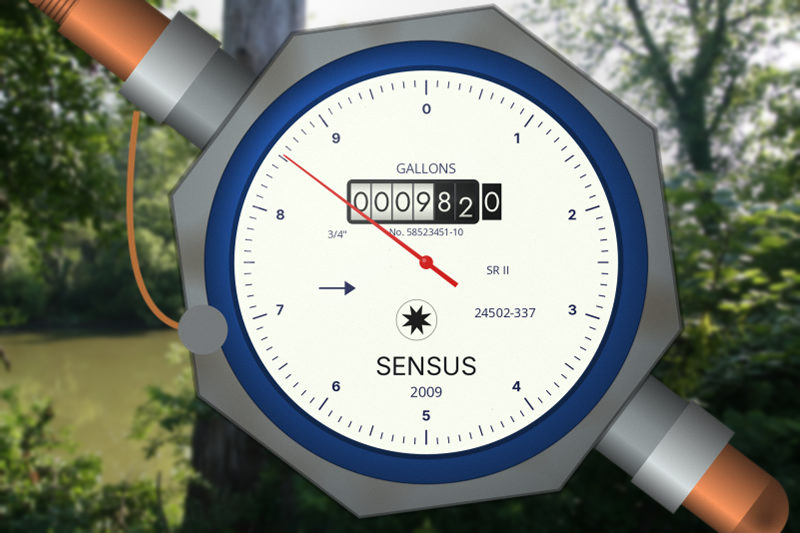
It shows value=9818.5 unit=gal
